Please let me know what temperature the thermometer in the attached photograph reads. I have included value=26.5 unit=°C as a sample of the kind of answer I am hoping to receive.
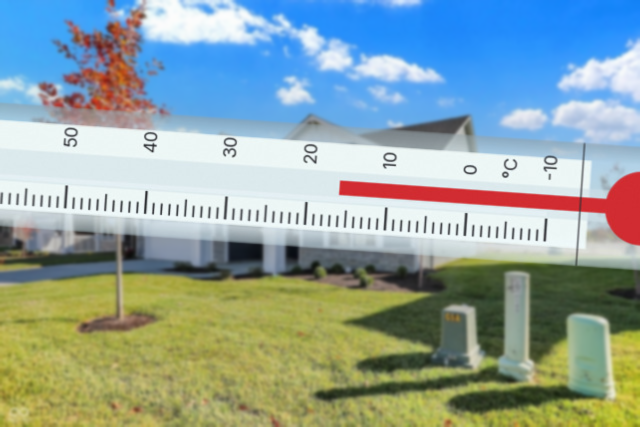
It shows value=16 unit=°C
